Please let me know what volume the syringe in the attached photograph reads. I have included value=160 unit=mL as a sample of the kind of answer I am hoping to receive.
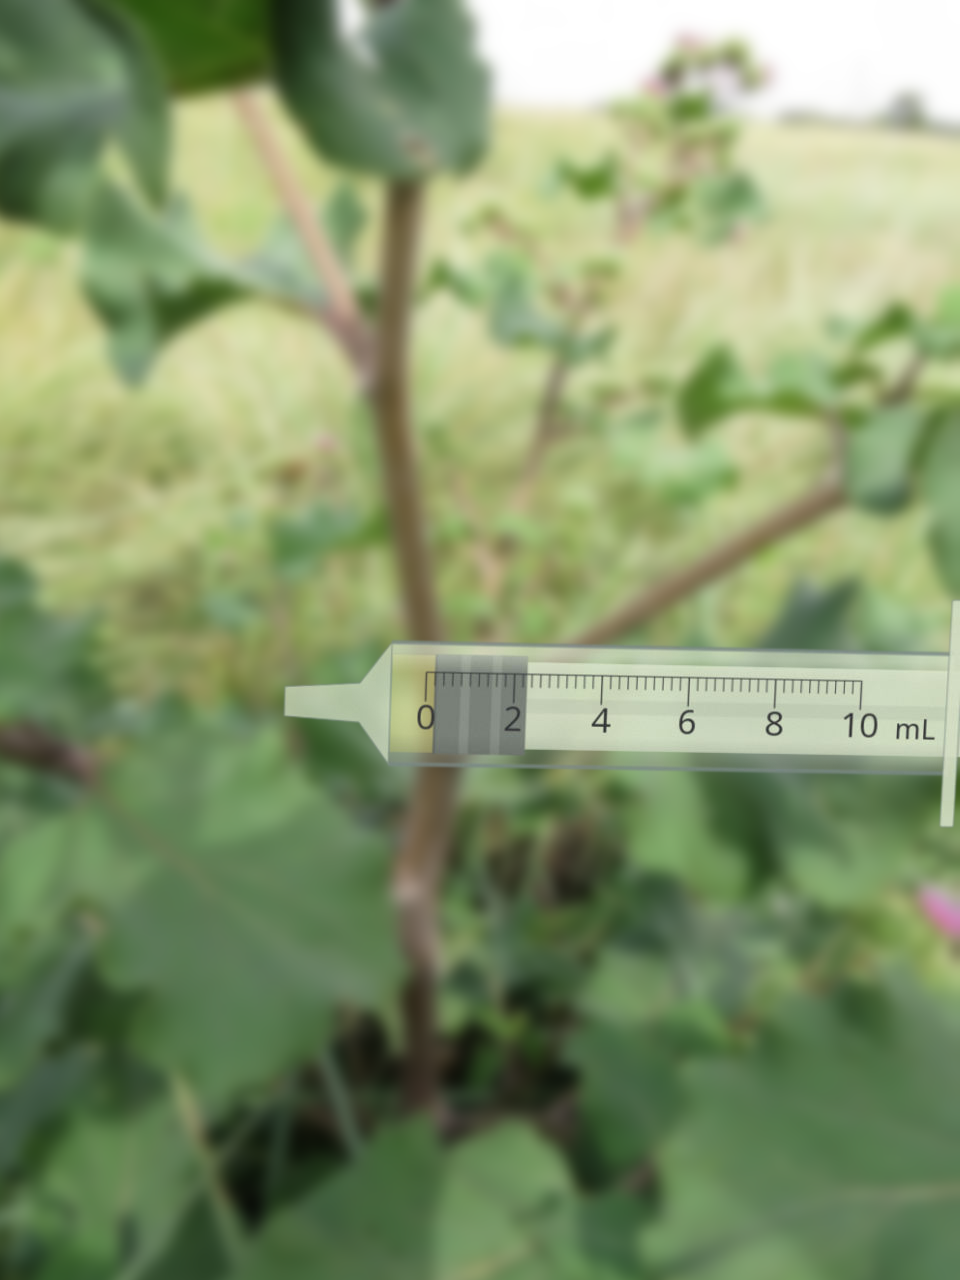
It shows value=0.2 unit=mL
